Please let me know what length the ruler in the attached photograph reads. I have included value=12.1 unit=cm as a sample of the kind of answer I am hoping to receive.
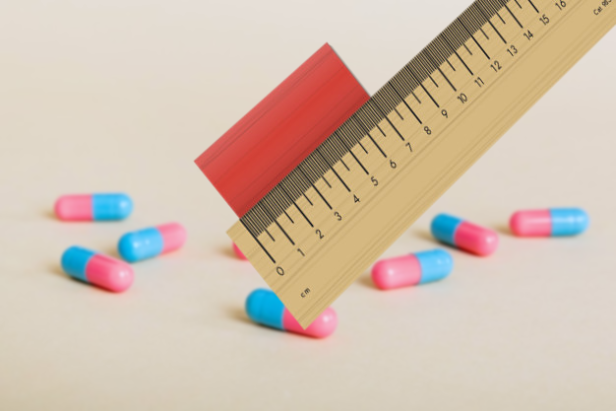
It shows value=7 unit=cm
